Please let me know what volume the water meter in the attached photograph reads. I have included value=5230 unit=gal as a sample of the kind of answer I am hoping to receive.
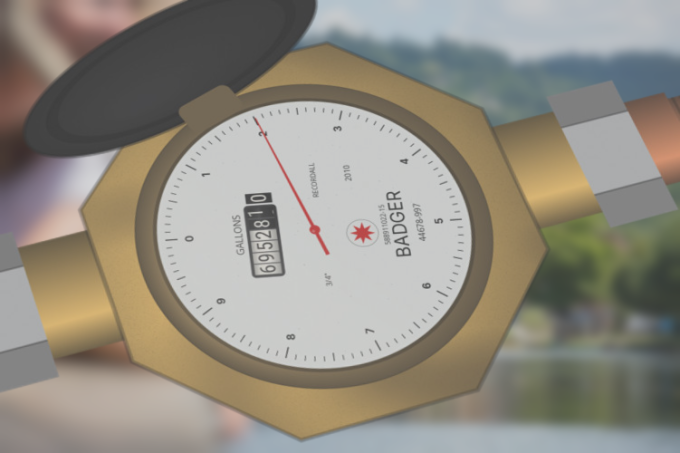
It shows value=6952812.0 unit=gal
